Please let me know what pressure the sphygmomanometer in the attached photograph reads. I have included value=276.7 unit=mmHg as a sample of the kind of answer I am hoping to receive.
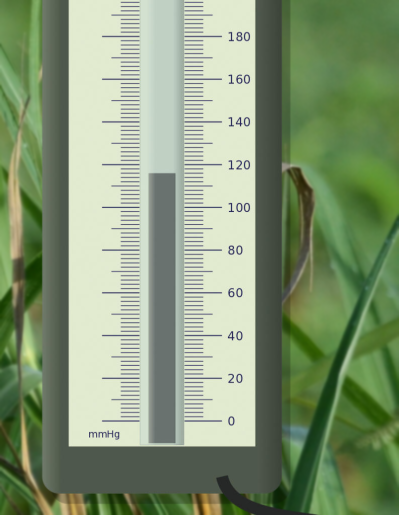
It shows value=116 unit=mmHg
